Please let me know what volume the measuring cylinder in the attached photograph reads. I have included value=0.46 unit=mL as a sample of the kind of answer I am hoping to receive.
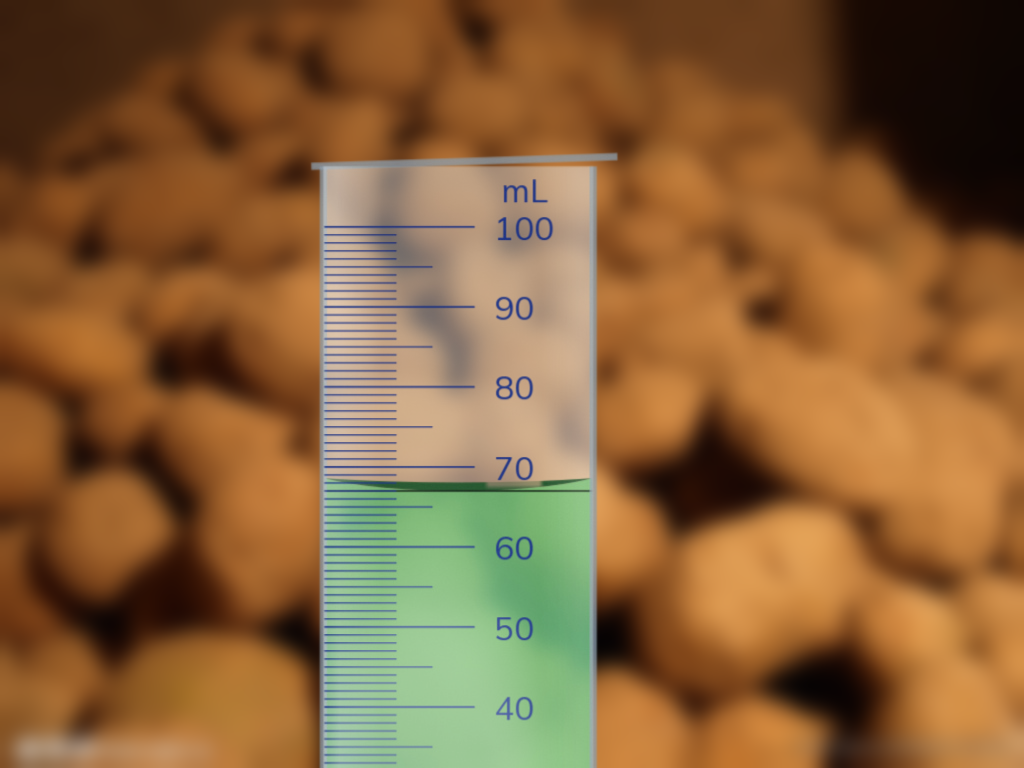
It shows value=67 unit=mL
